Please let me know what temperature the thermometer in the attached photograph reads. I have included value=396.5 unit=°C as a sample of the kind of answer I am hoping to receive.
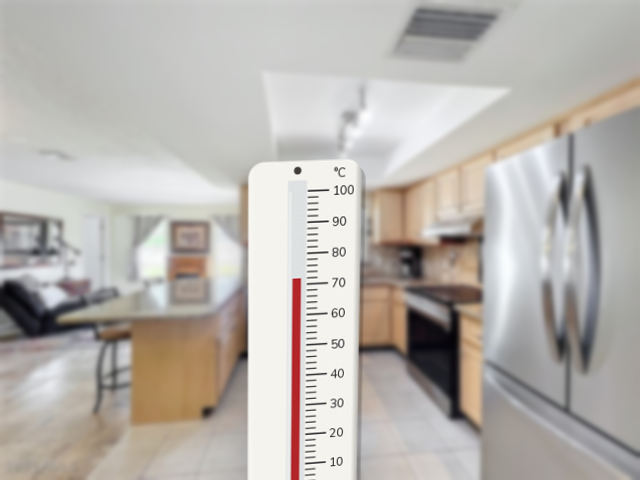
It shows value=72 unit=°C
